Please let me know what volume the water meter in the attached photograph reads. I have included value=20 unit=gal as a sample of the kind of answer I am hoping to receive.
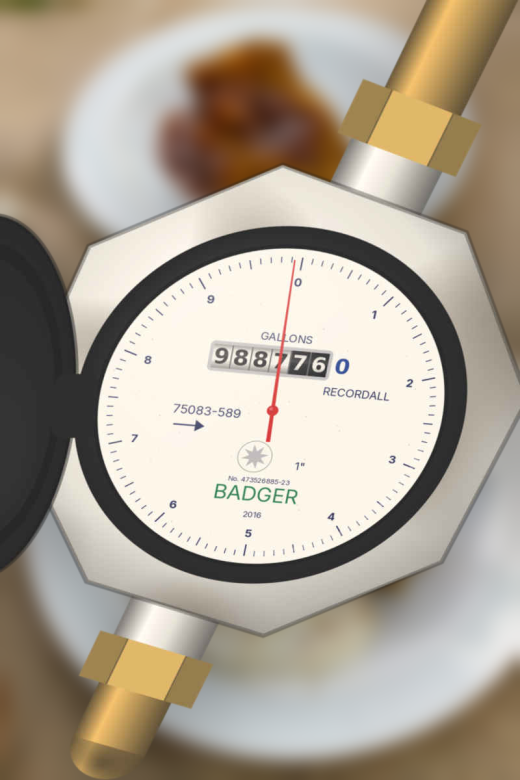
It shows value=9887759.9 unit=gal
